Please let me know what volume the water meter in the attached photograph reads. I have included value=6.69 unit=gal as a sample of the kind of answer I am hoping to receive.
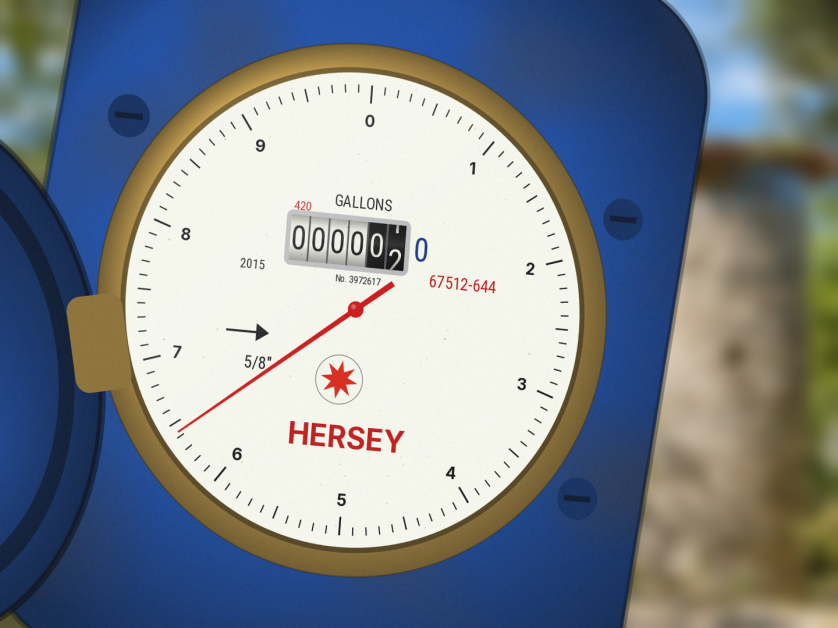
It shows value=16.4 unit=gal
